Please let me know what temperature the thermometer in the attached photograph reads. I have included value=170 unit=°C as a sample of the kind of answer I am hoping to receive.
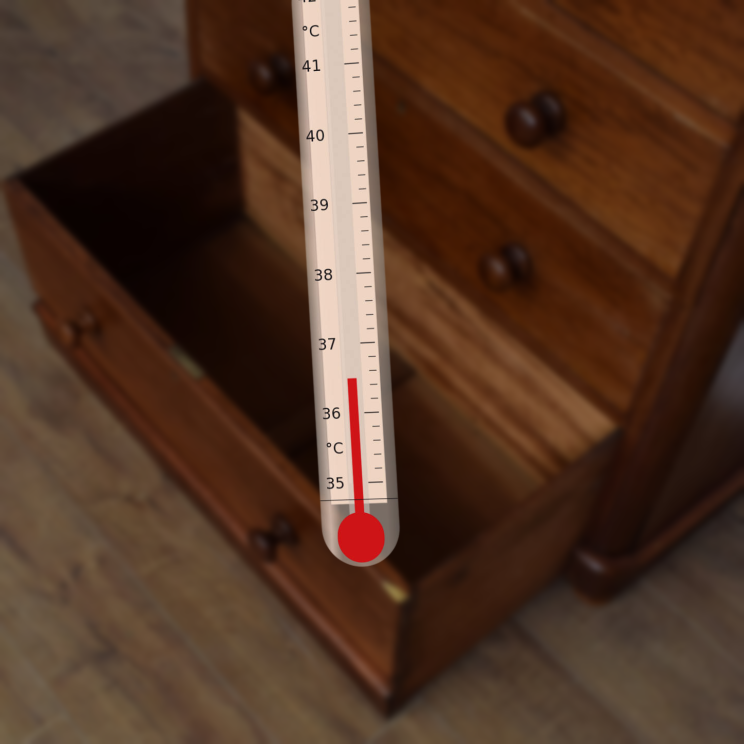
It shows value=36.5 unit=°C
